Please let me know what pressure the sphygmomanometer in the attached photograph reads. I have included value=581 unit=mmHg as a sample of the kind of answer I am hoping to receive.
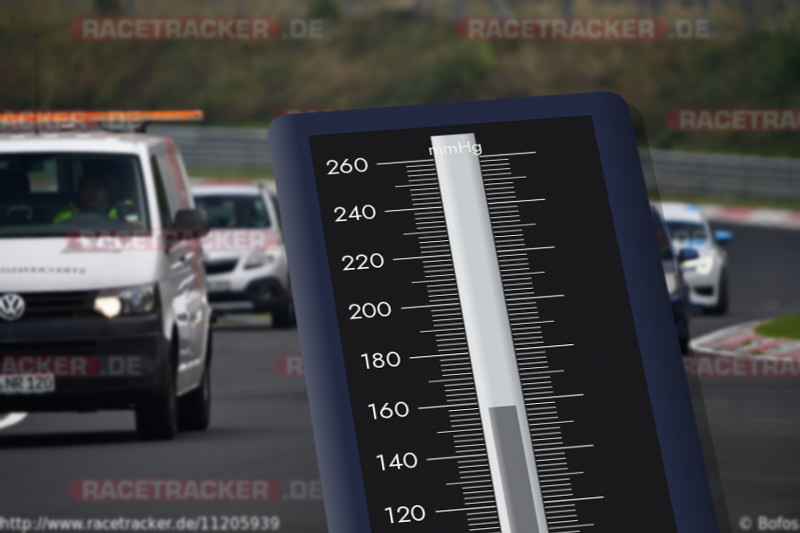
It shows value=158 unit=mmHg
